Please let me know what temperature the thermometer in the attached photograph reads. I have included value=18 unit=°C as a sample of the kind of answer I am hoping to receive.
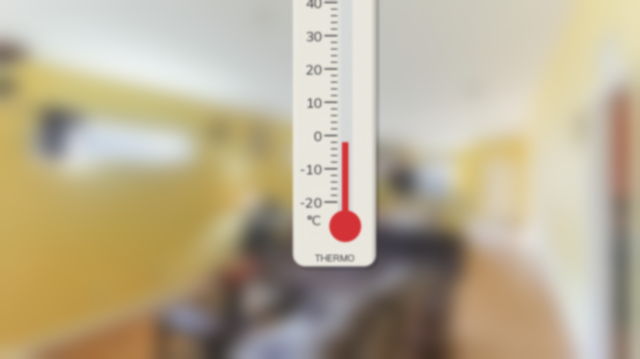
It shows value=-2 unit=°C
